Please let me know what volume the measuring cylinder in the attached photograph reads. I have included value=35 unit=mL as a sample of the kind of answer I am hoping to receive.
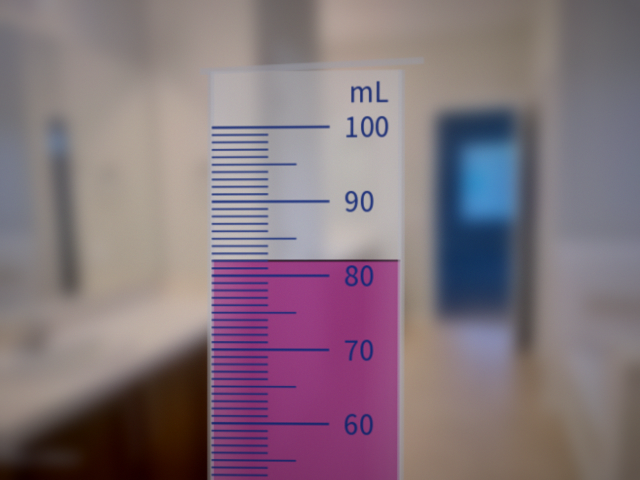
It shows value=82 unit=mL
